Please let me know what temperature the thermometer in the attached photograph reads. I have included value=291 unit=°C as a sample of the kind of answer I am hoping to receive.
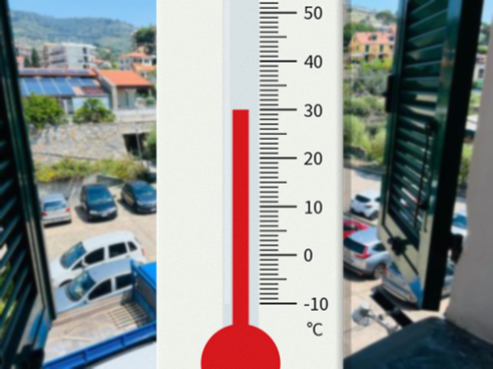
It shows value=30 unit=°C
